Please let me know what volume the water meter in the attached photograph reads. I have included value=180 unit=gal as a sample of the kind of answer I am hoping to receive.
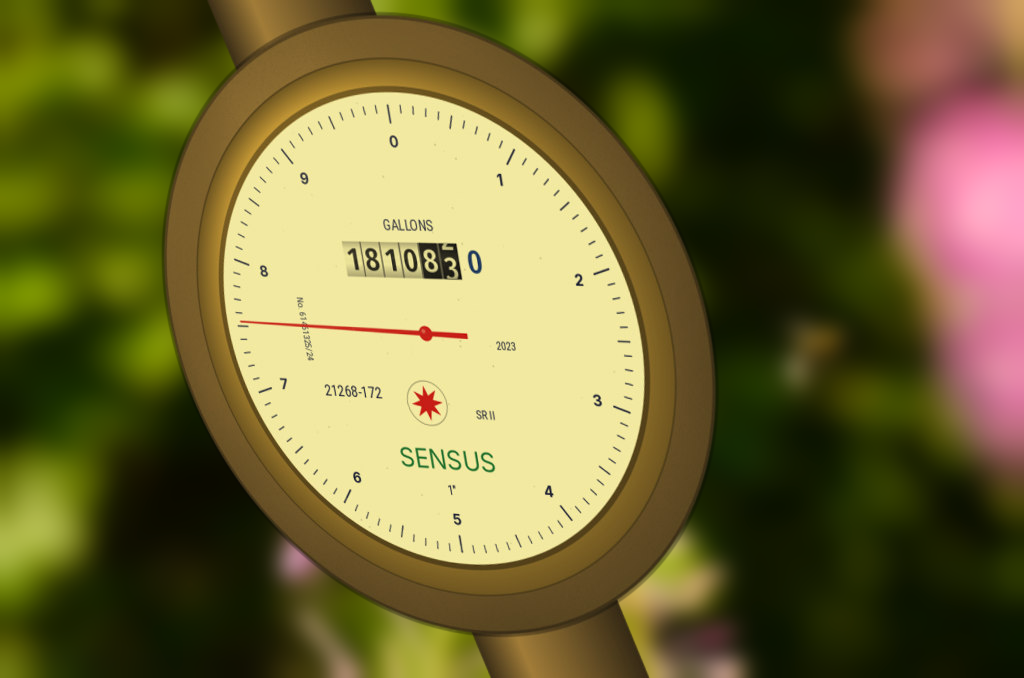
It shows value=1810827.5 unit=gal
